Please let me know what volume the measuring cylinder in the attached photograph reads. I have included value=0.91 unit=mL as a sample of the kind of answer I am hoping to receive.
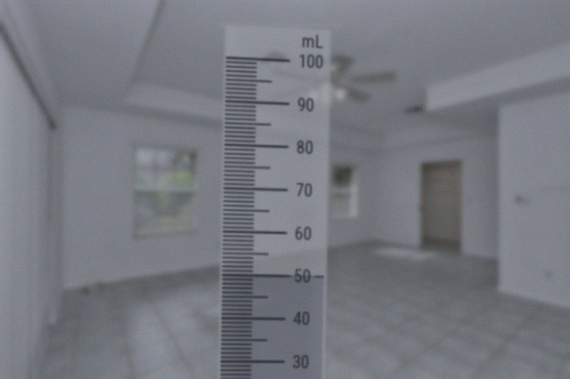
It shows value=50 unit=mL
